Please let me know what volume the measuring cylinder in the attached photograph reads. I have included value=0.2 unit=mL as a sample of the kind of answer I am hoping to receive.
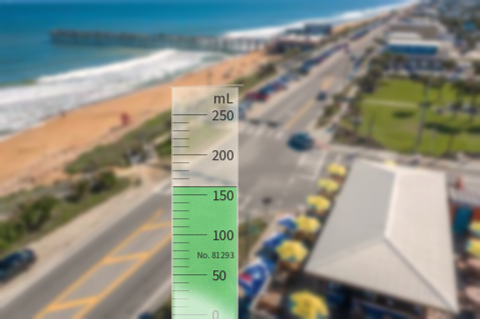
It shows value=160 unit=mL
